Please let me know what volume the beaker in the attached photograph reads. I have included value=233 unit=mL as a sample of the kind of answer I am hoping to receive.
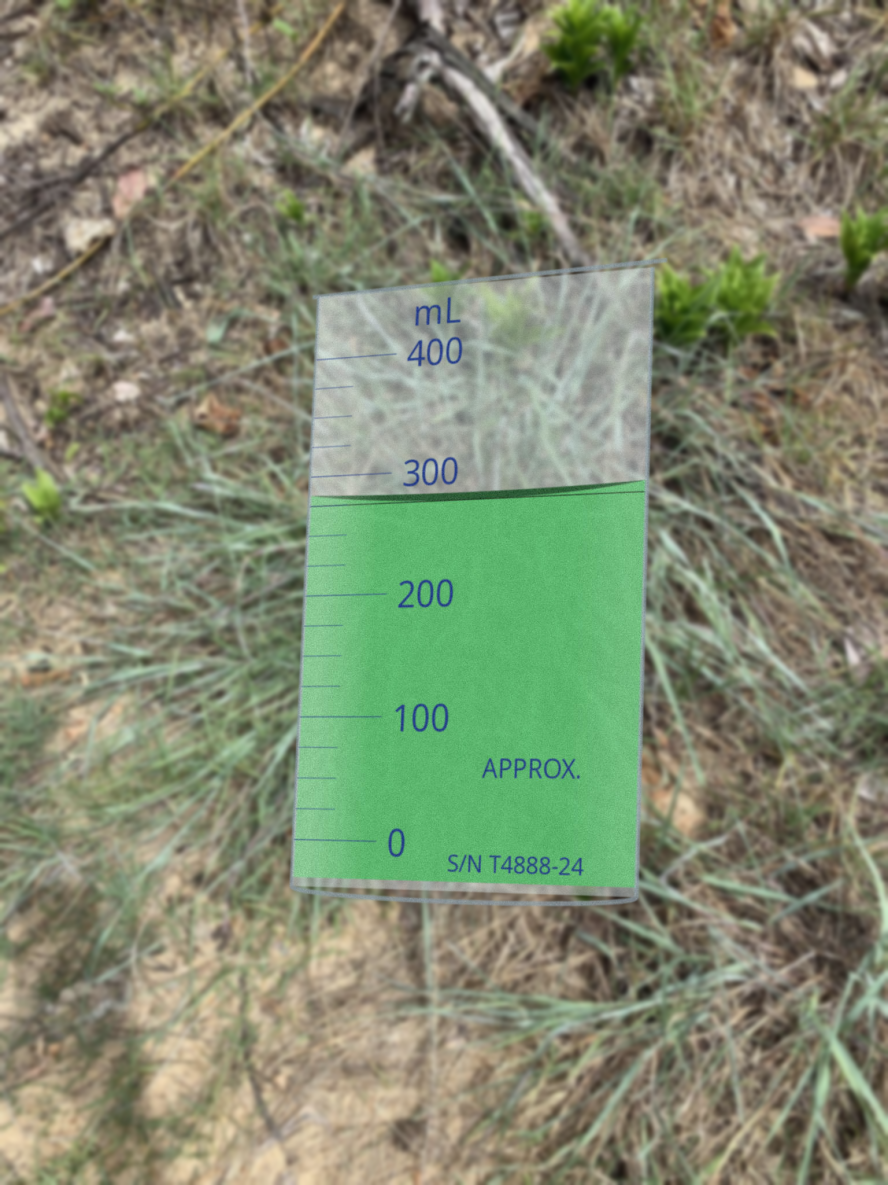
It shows value=275 unit=mL
